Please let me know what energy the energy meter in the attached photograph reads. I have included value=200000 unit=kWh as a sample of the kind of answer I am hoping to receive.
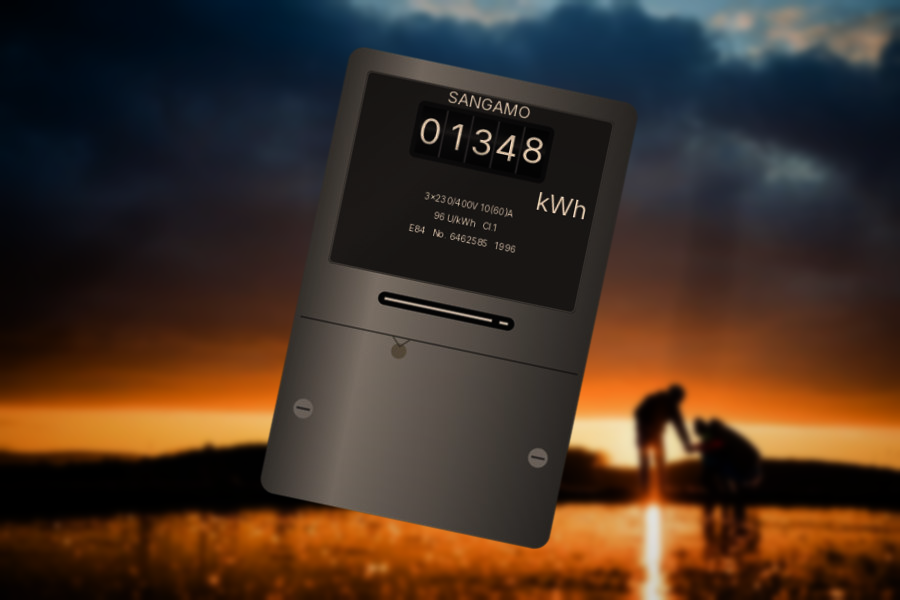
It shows value=1348 unit=kWh
